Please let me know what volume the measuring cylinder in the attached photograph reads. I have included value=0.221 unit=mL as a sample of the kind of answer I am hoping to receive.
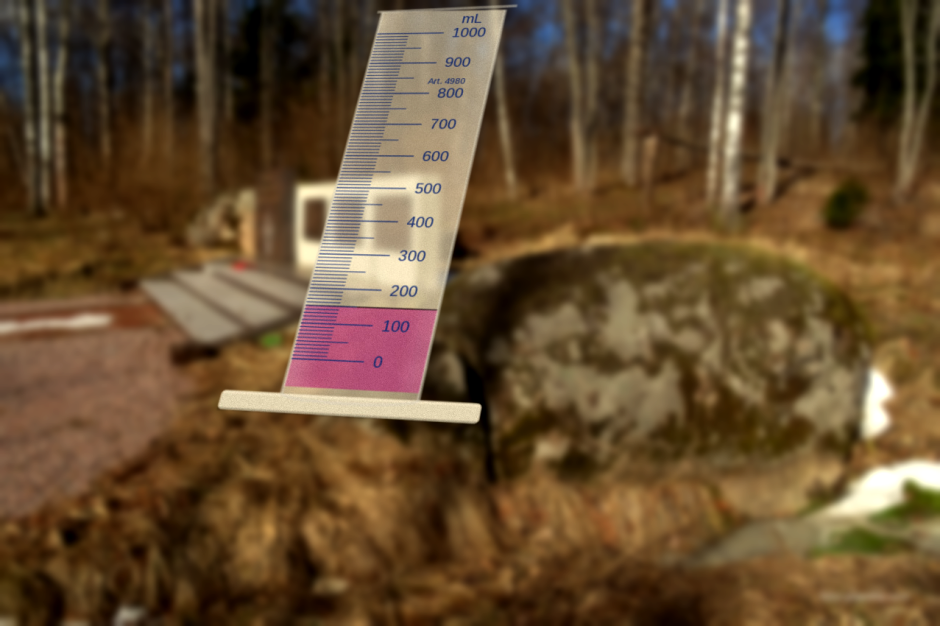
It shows value=150 unit=mL
